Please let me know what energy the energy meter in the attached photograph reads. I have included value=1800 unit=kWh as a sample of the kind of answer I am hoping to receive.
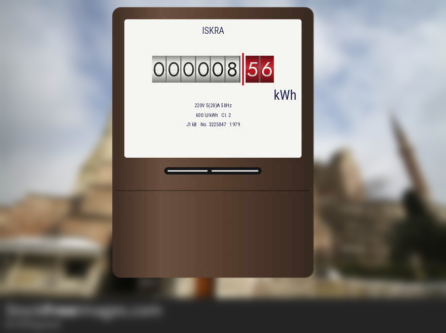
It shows value=8.56 unit=kWh
